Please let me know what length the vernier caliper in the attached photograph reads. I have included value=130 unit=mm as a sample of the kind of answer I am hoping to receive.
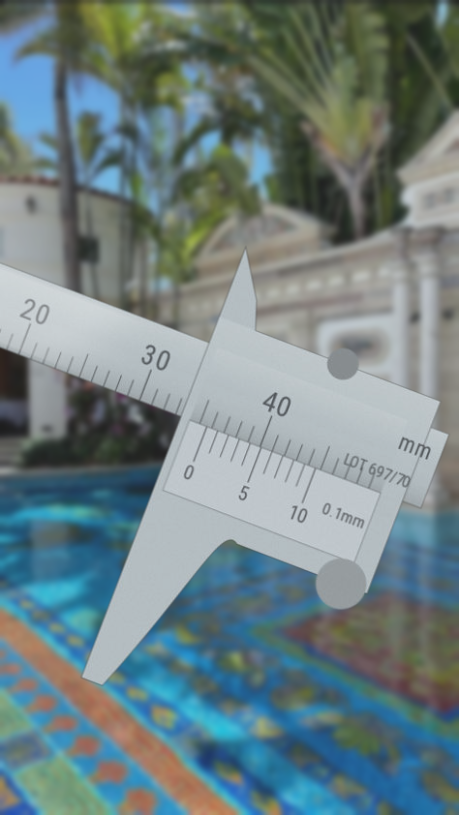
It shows value=35.6 unit=mm
